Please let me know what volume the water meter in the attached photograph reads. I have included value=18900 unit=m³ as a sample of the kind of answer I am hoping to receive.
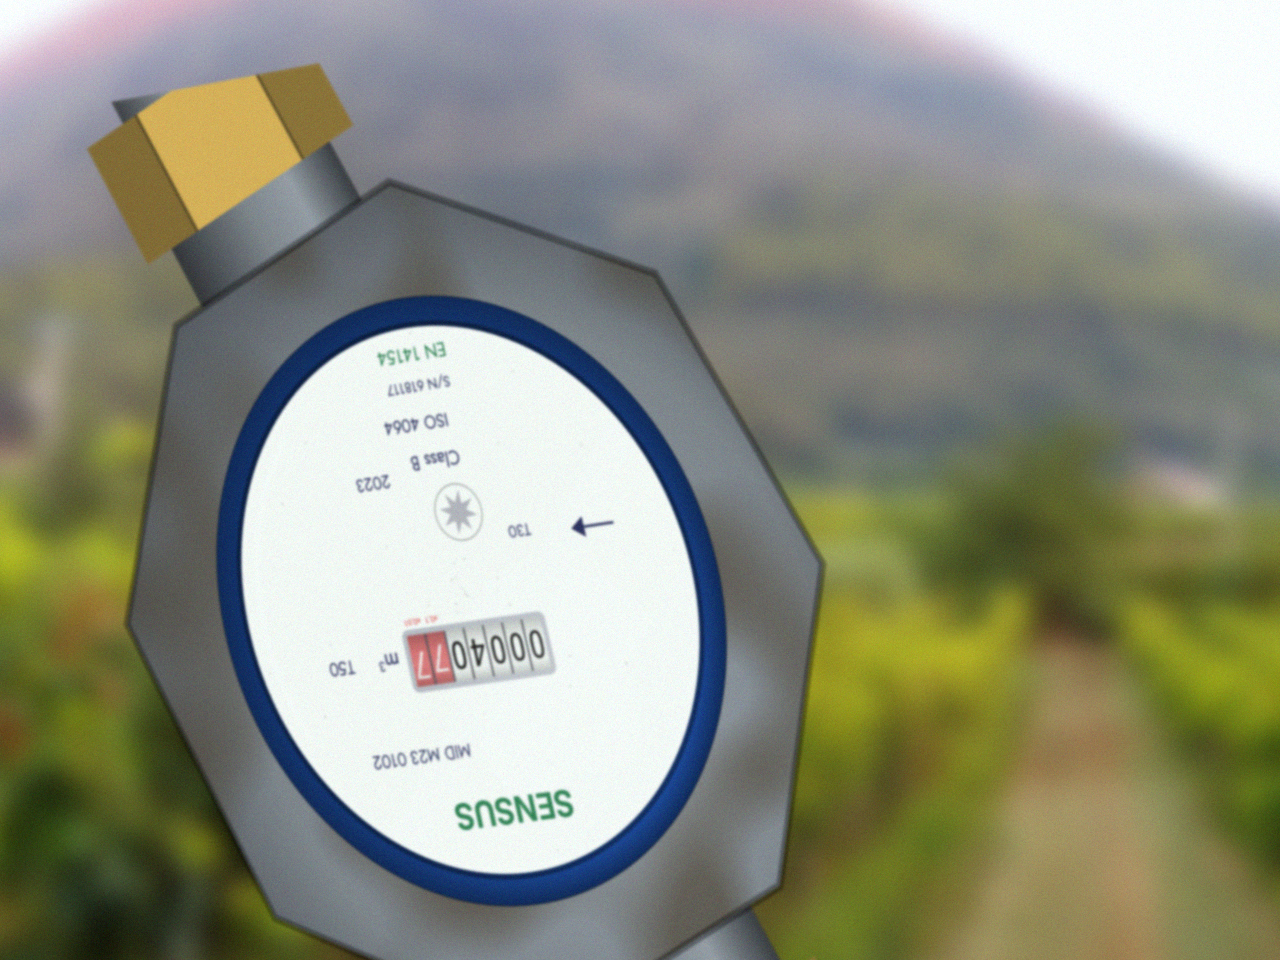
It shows value=40.77 unit=m³
